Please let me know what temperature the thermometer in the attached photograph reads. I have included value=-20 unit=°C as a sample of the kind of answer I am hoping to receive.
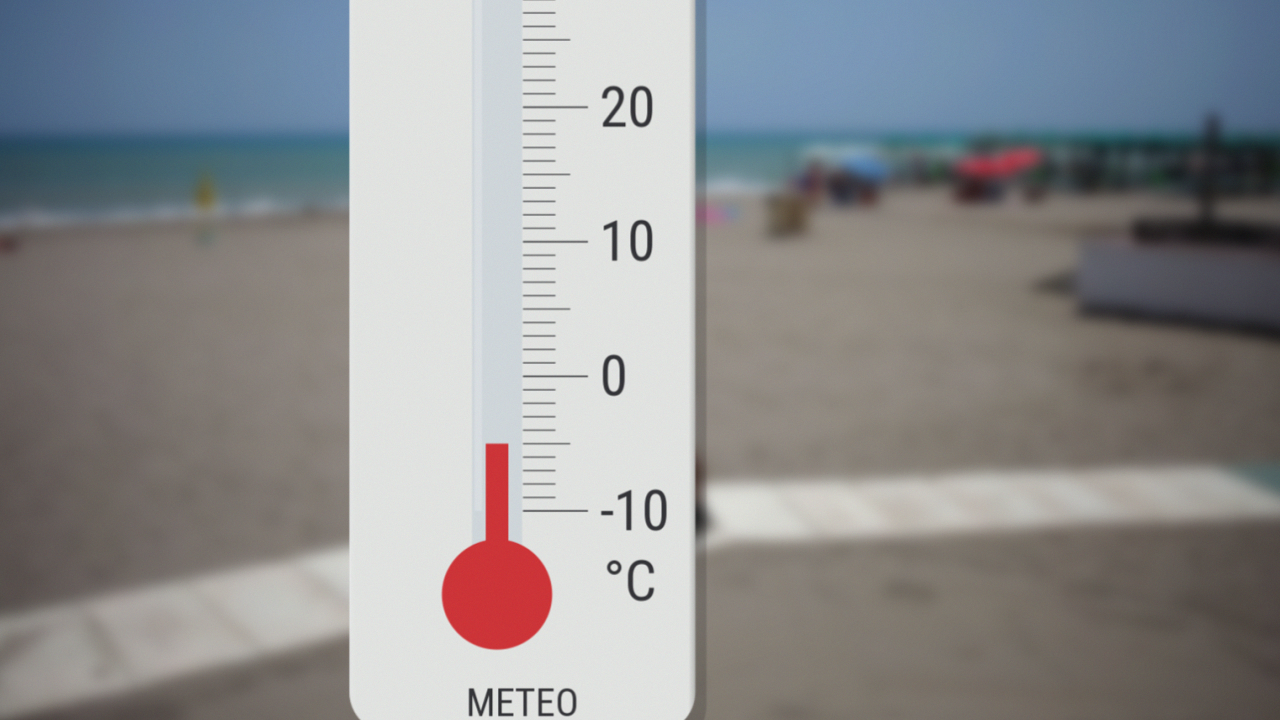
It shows value=-5 unit=°C
